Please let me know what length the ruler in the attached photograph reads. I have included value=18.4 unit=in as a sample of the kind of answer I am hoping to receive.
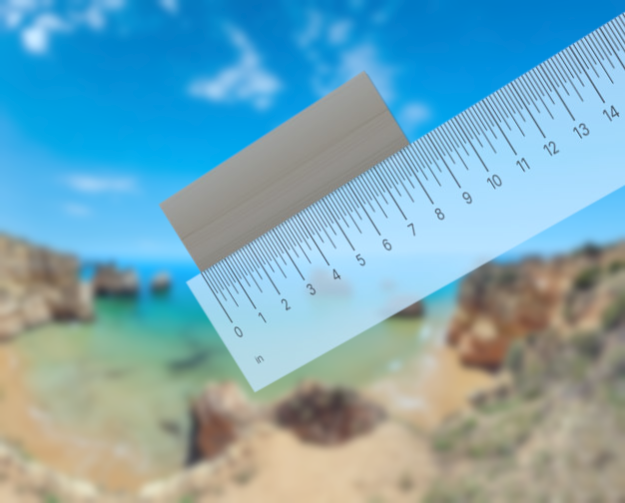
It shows value=8.375 unit=in
